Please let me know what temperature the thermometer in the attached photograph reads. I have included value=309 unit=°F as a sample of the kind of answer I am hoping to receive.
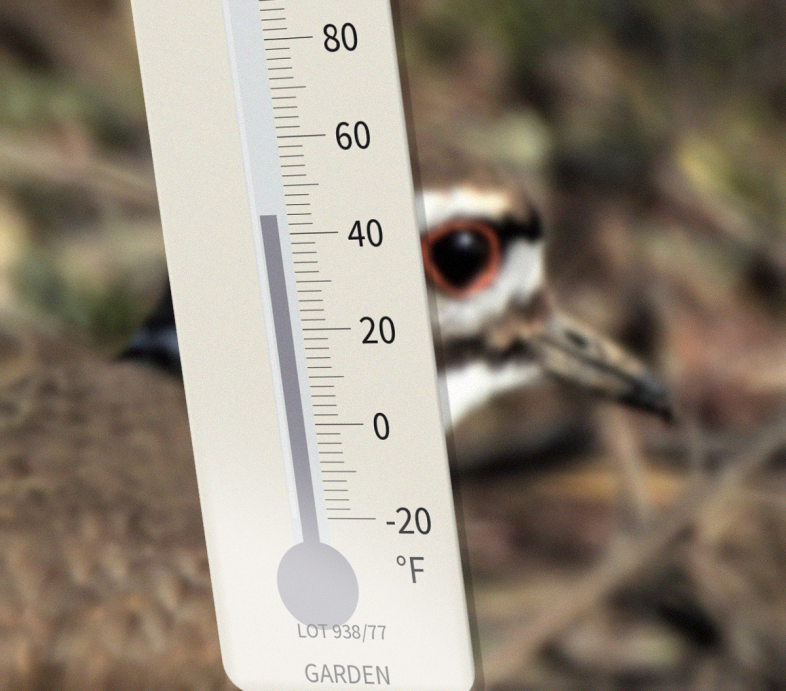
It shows value=44 unit=°F
